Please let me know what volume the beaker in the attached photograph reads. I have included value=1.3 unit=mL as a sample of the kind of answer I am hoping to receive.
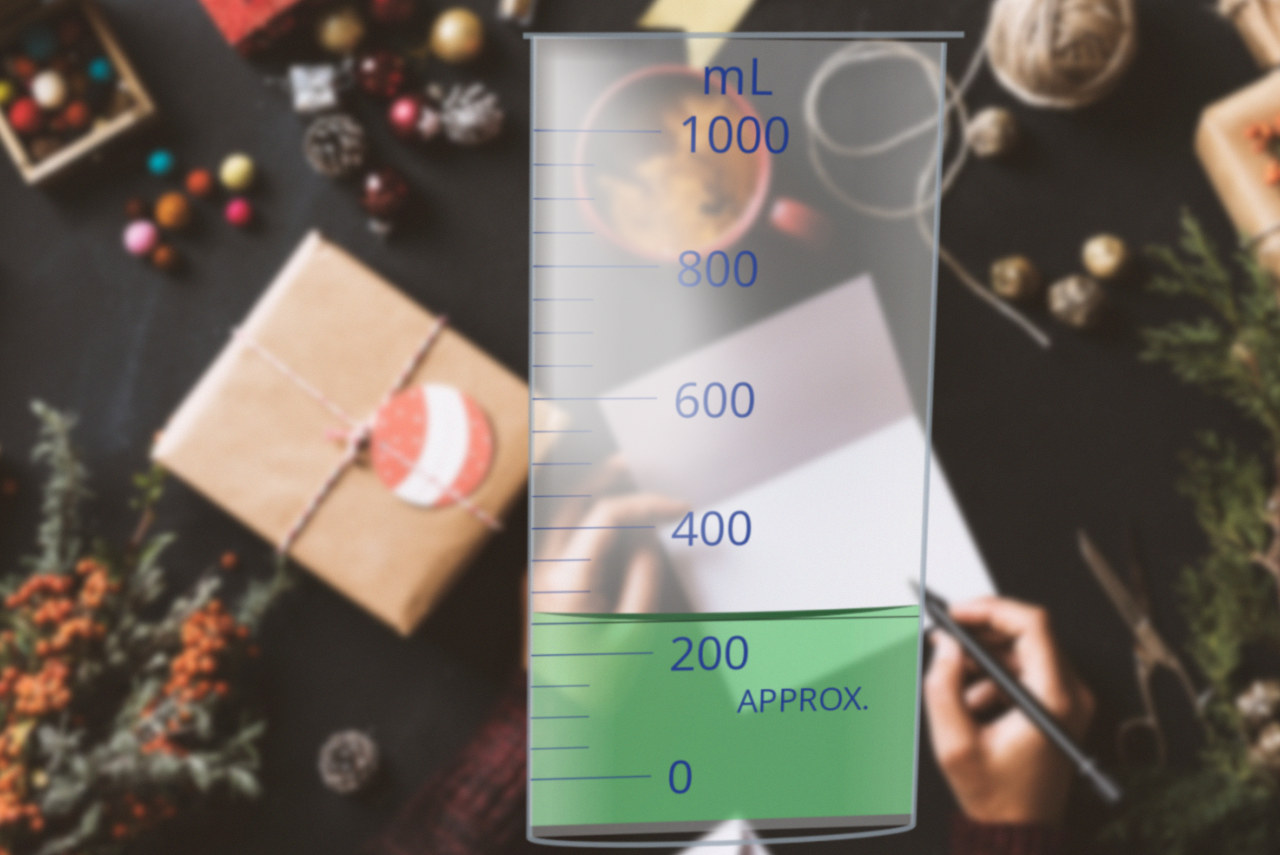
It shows value=250 unit=mL
